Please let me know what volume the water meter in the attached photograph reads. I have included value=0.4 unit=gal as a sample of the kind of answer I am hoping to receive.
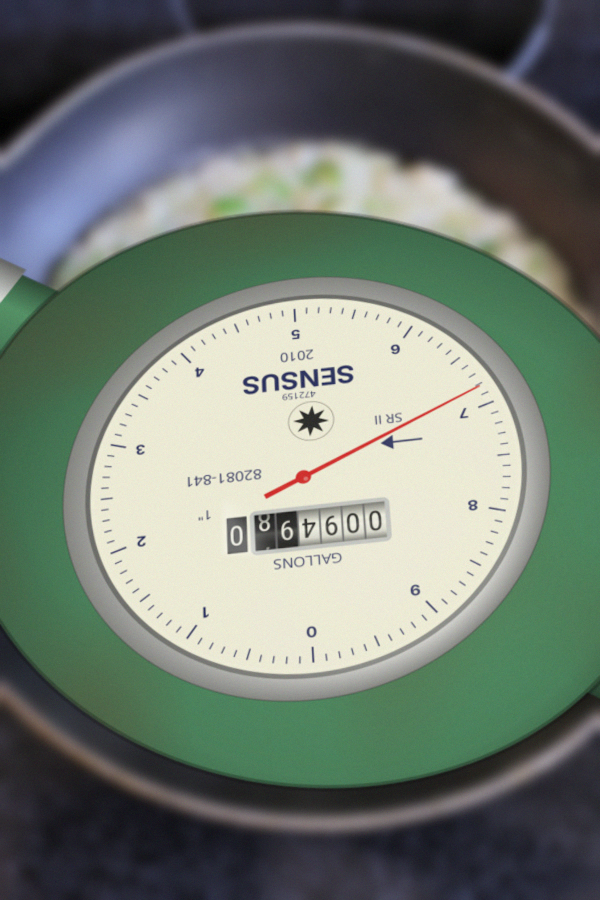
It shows value=94976.8 unit=gal
